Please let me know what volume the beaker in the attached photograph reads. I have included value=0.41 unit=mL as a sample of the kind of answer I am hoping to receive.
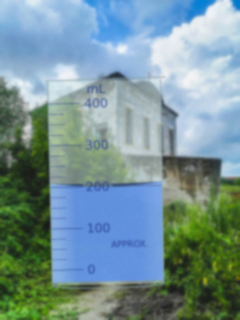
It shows value=200 unit=mL
